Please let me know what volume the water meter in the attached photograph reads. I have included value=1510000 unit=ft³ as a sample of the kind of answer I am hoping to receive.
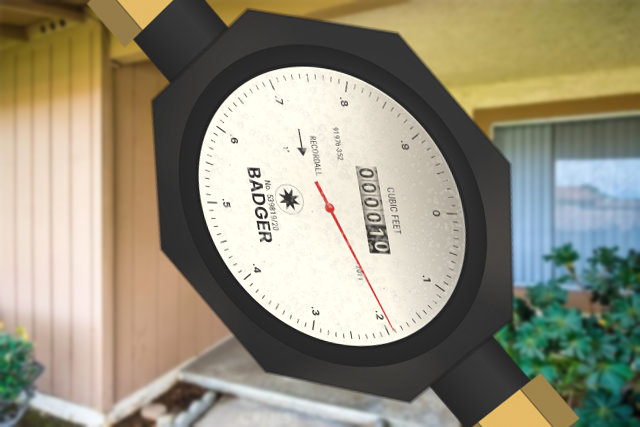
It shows value=10.19 unit=ft³
